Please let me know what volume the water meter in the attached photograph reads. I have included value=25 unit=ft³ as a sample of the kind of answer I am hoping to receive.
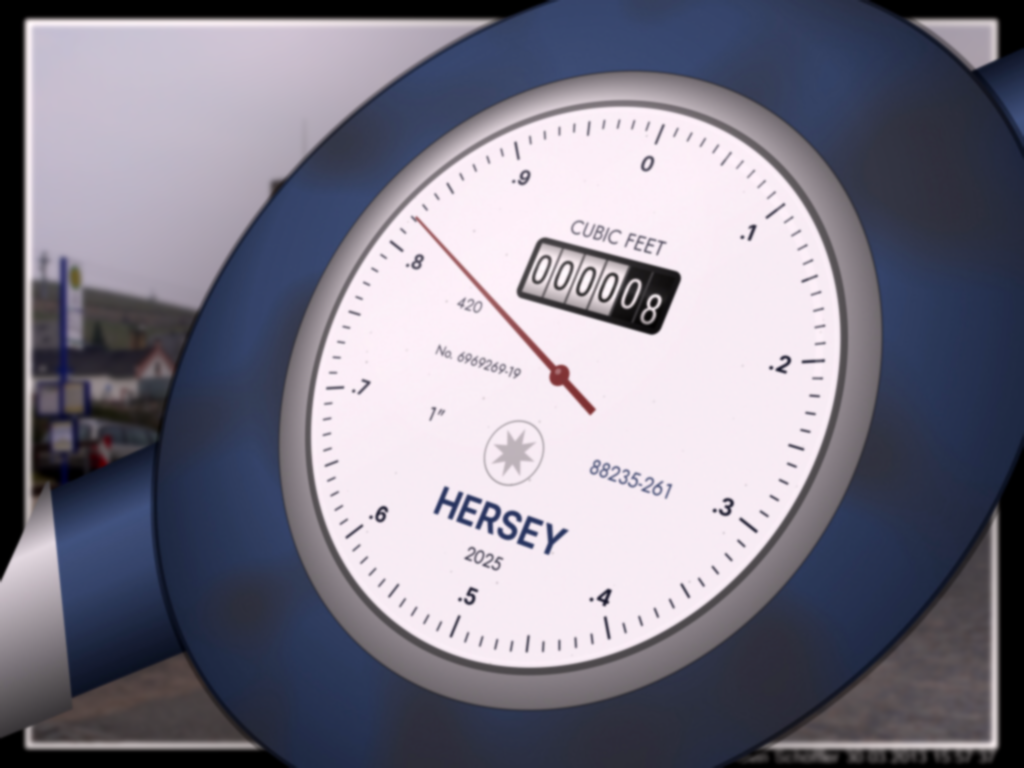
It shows value=7.82 unit=ft³
